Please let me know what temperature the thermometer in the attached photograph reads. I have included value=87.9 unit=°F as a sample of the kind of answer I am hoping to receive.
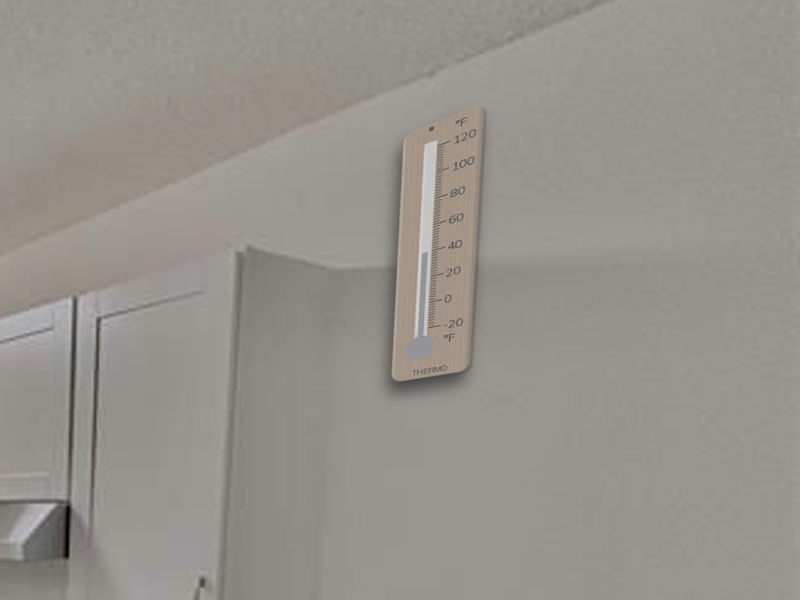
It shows value=40 unit=°F
